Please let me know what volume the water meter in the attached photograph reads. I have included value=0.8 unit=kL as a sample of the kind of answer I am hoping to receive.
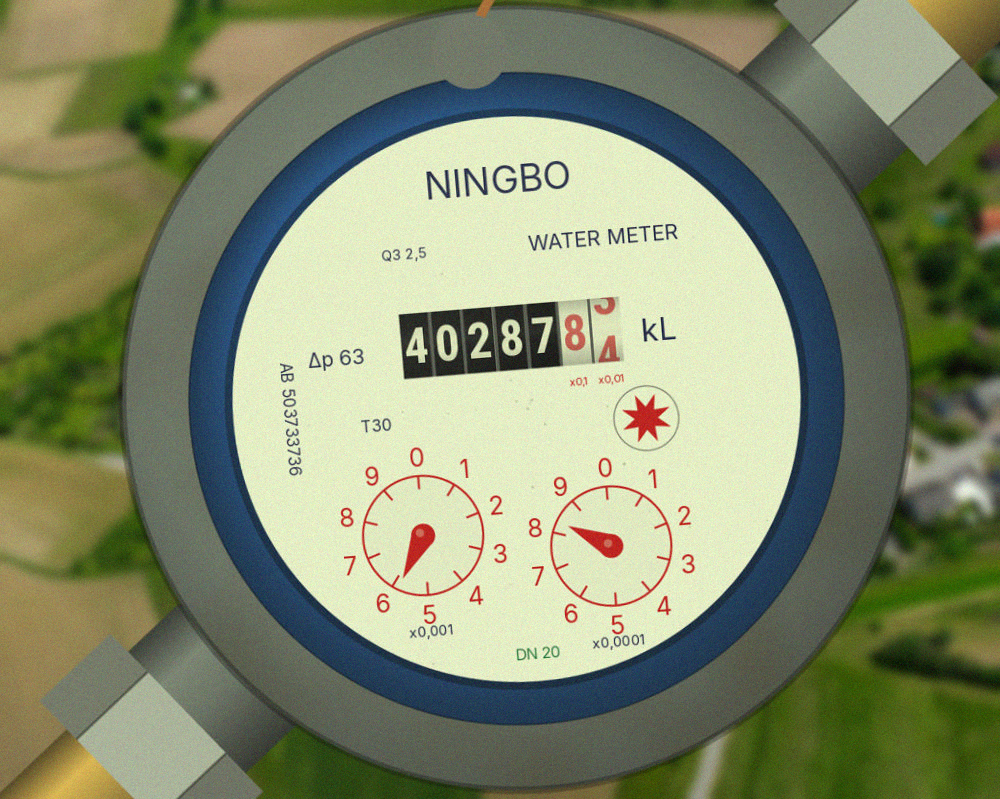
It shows value=40287.8358 unit=kL
